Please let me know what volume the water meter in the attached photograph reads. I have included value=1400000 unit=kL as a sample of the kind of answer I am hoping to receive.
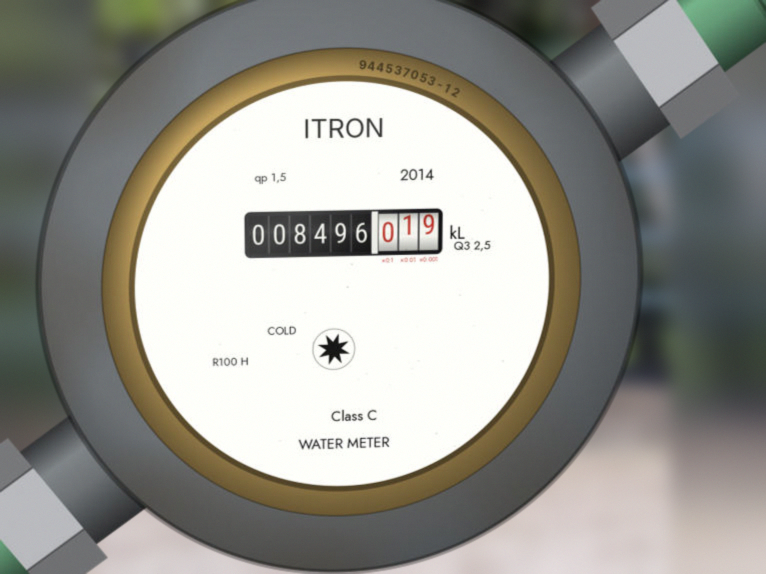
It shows value=8496.019 unit=kL
